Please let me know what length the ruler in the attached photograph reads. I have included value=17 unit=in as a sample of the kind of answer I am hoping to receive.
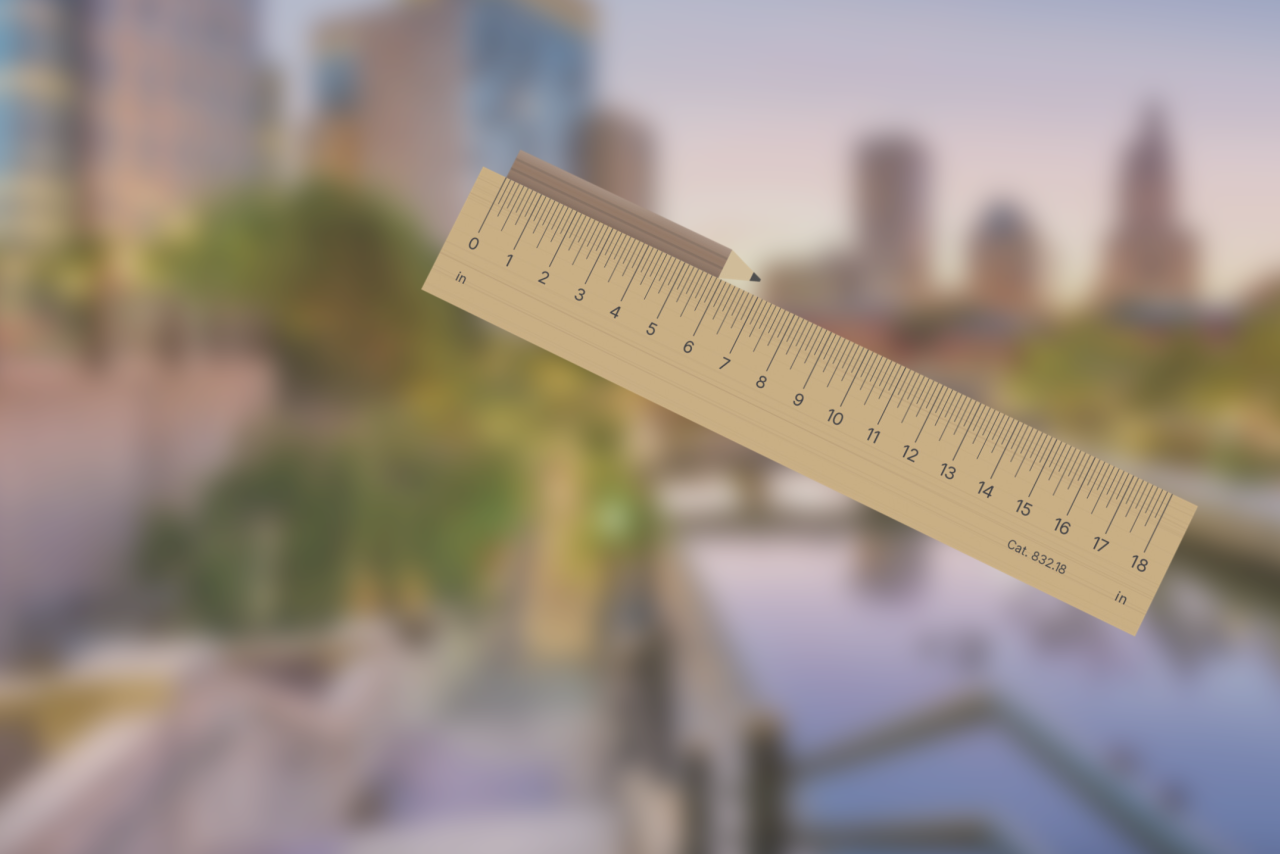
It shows value=6.875 unit=in
